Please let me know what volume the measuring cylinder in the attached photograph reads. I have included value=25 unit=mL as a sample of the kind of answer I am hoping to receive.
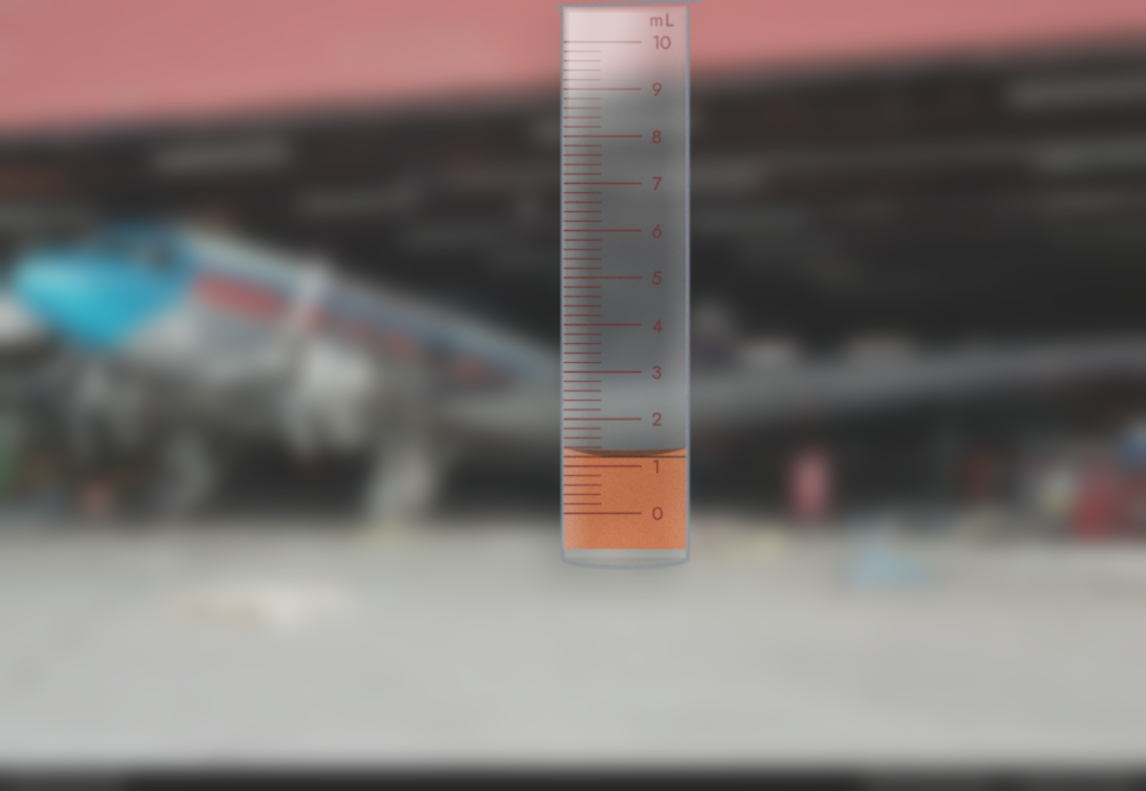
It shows value=1.2 unit=mL
